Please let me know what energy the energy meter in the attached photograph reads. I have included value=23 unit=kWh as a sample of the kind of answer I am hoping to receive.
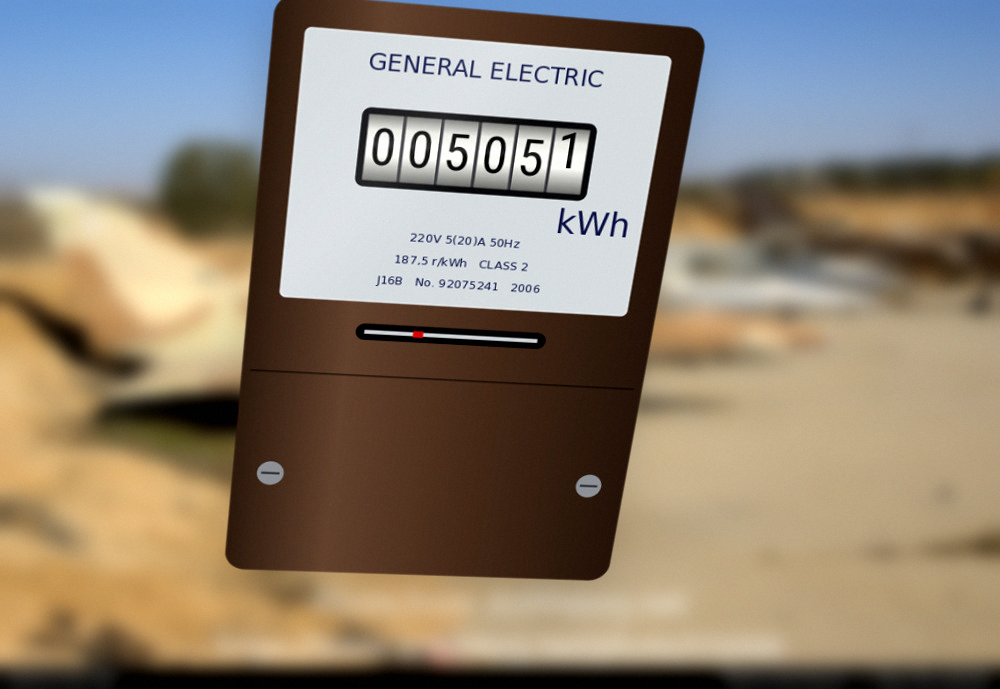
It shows value=5051 unit=kWh
